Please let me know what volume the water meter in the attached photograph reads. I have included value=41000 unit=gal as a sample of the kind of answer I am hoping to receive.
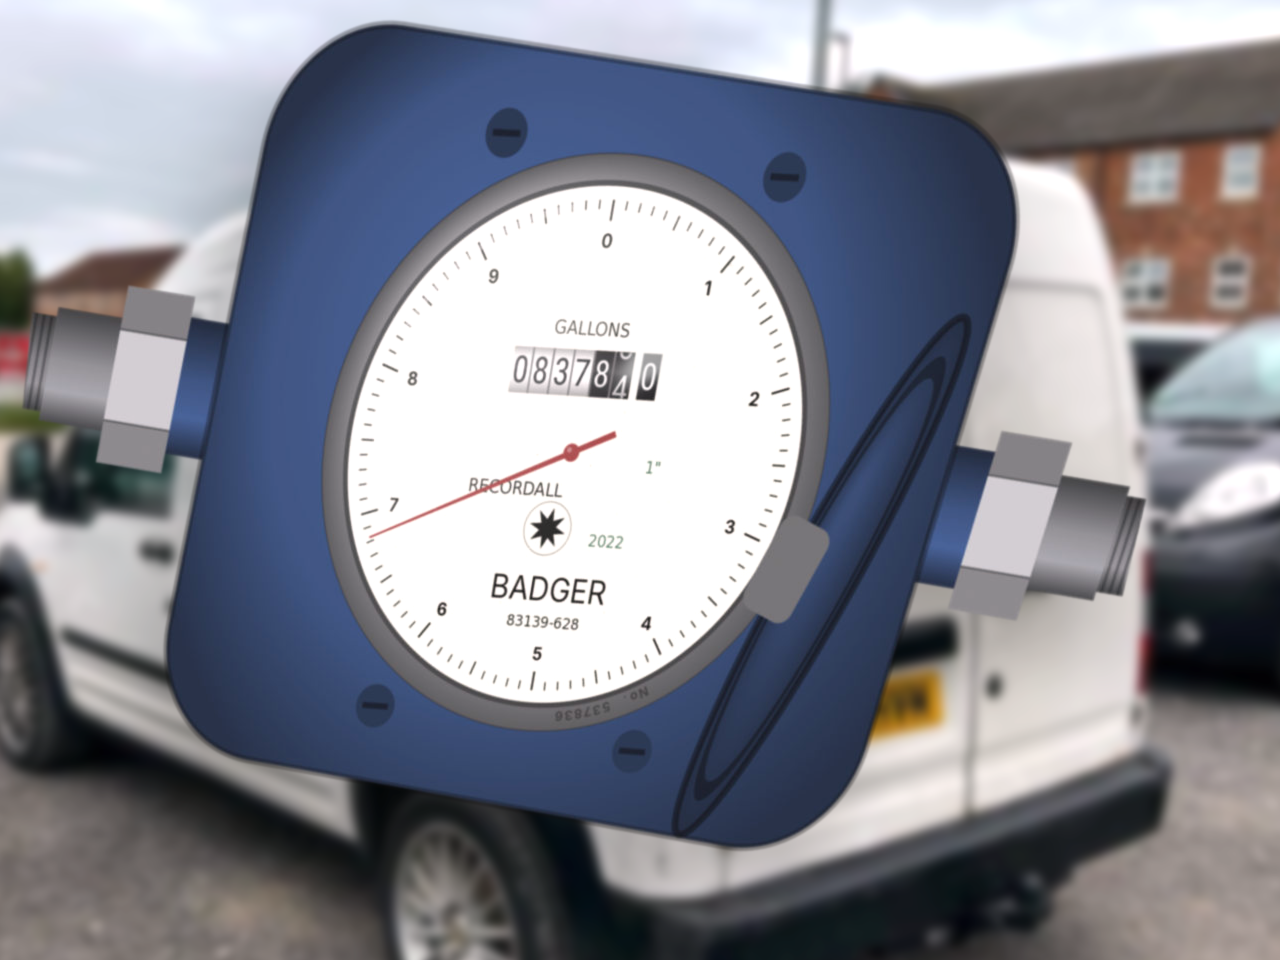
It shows value=837836.8 unit=gal
